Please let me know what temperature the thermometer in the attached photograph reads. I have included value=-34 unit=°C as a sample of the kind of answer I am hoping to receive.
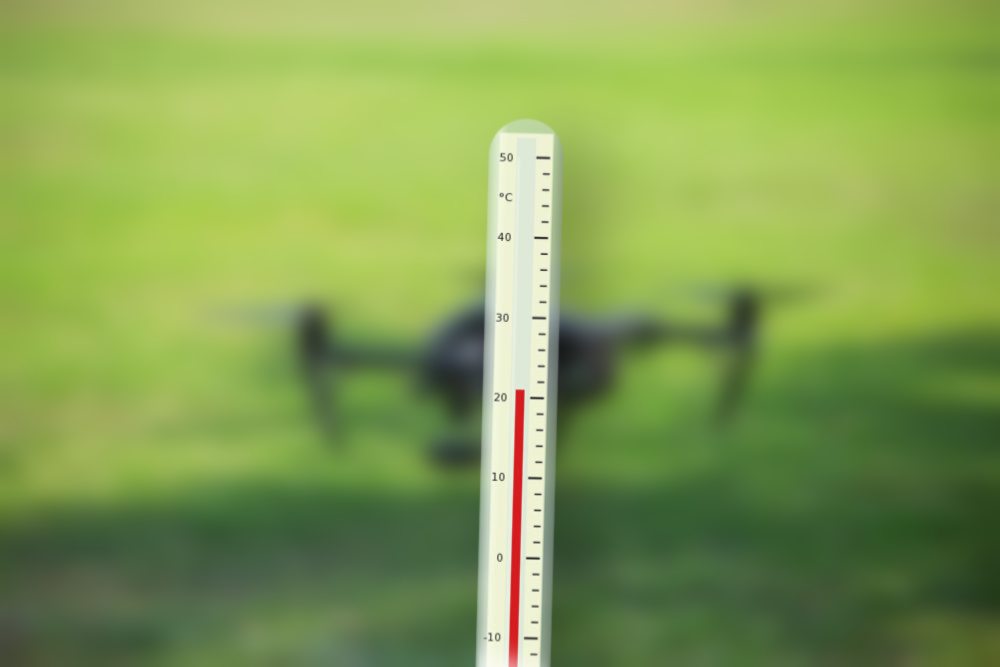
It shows value=21 unit=°C
